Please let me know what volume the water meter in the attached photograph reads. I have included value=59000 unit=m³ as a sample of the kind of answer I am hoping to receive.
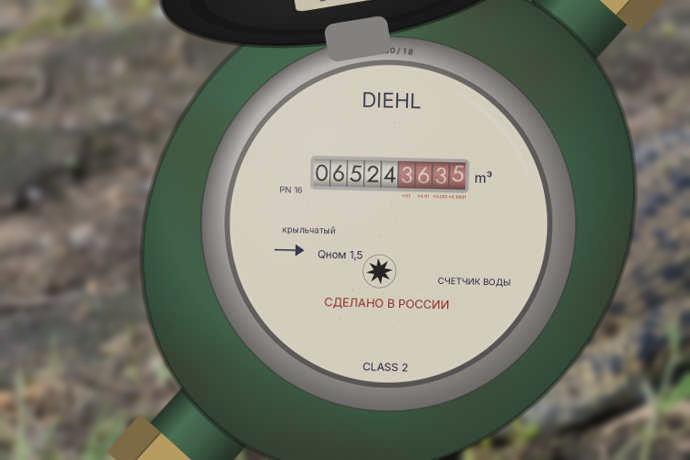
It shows value=6524.3635 unit=m³
